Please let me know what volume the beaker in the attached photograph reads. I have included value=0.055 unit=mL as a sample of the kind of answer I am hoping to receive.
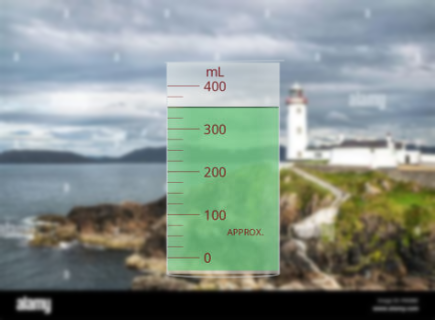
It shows value=350 unit=mL
